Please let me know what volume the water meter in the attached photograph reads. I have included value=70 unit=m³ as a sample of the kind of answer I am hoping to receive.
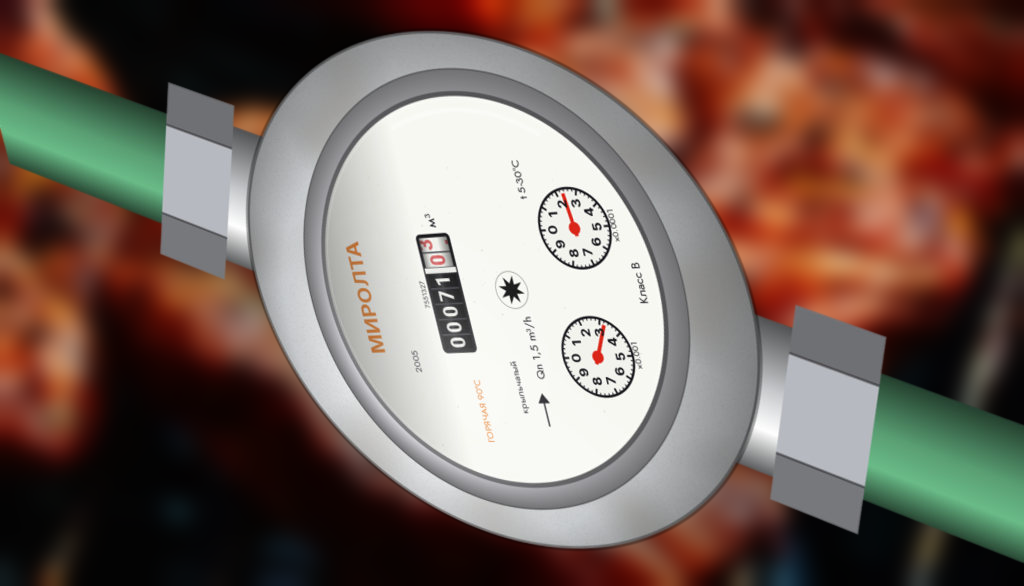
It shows value=71.0332 unit=m³
